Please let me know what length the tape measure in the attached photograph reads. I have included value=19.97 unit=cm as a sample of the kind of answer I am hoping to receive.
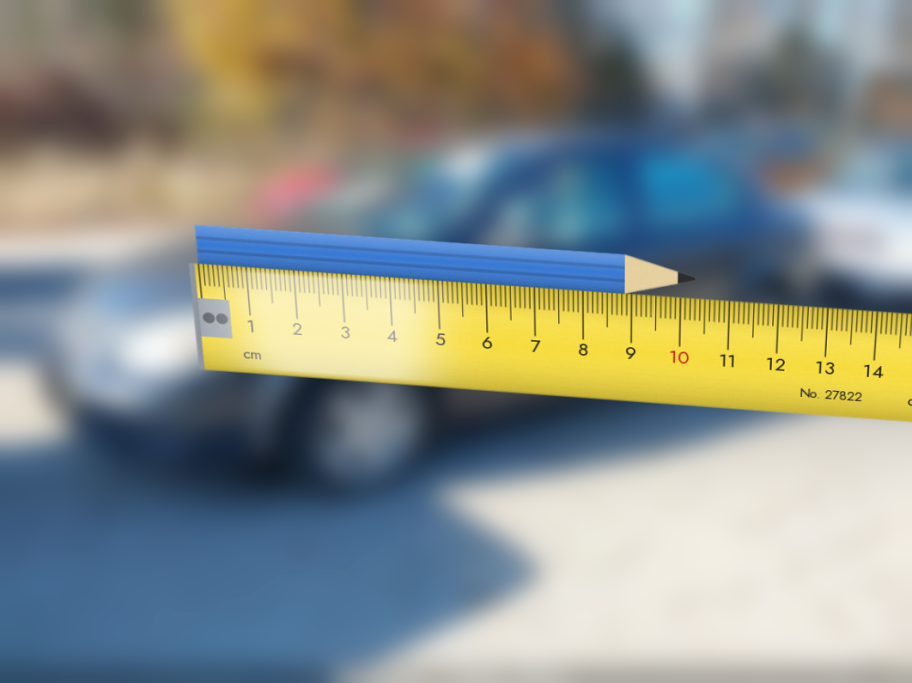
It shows value=10.3 unit=cm
